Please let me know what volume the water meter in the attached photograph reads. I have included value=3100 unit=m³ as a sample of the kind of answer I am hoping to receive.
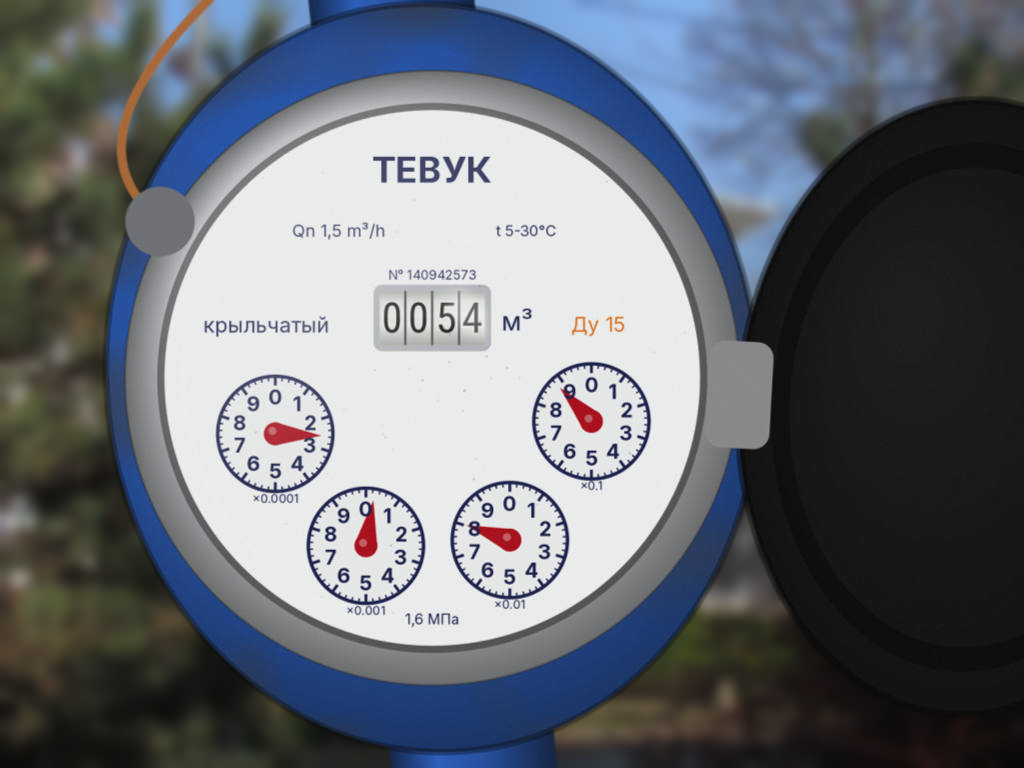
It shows value=54.8802 unit=m³
